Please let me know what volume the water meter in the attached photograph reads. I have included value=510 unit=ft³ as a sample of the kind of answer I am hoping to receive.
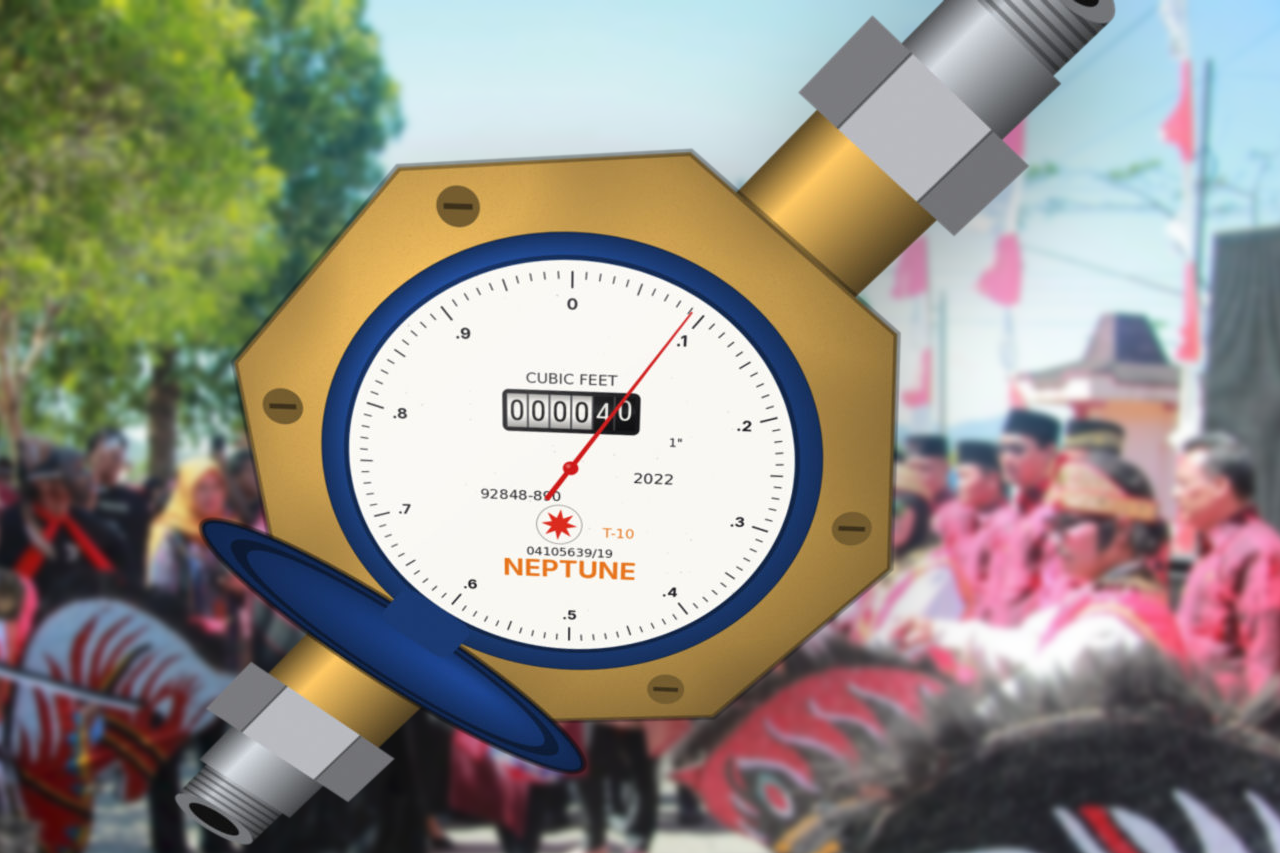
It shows value=40.09 unit=ft³
